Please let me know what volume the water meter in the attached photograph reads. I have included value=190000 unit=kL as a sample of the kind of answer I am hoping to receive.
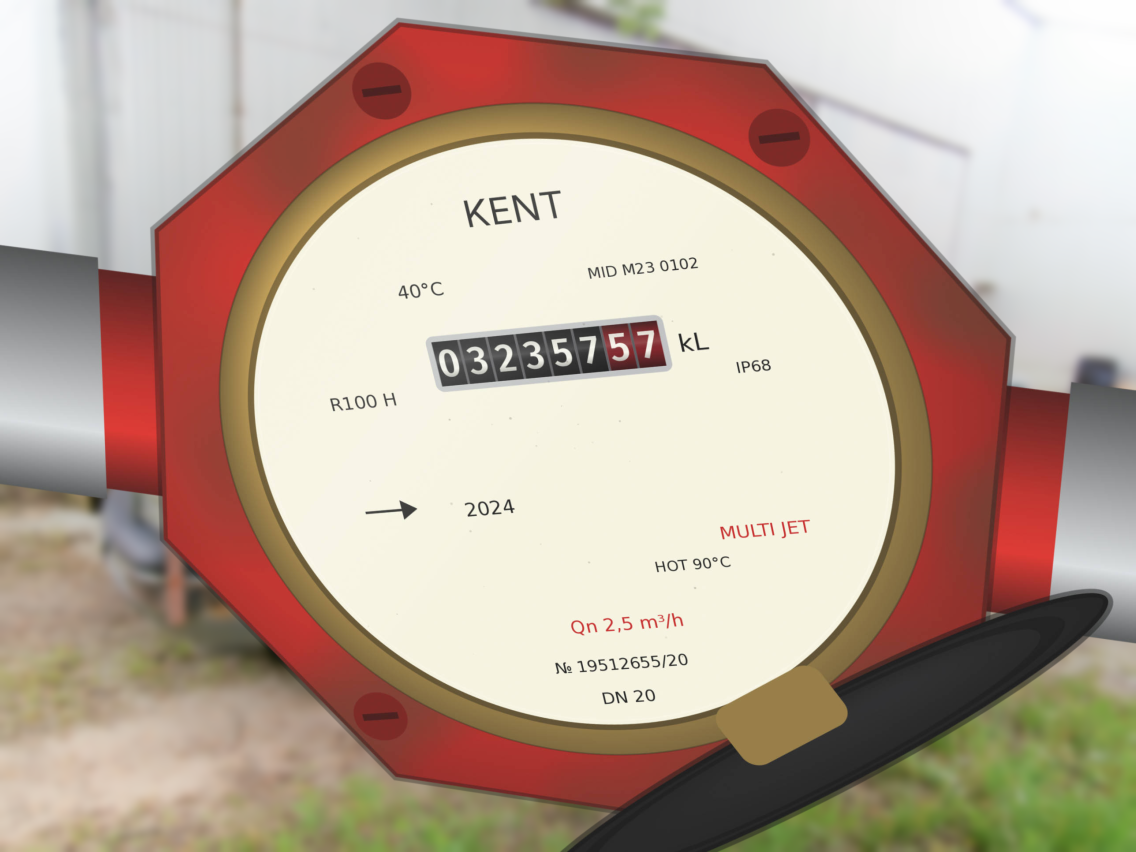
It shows value=32357.57 unit=kL
